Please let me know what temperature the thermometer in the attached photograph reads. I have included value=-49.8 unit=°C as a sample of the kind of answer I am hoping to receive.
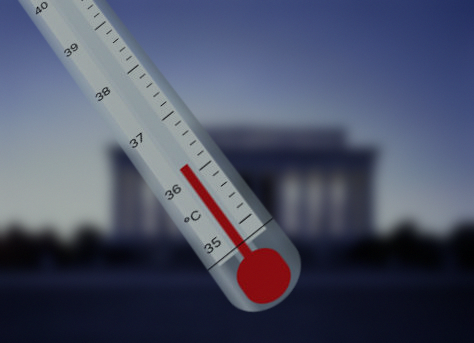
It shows value=36.2 unit=°C
